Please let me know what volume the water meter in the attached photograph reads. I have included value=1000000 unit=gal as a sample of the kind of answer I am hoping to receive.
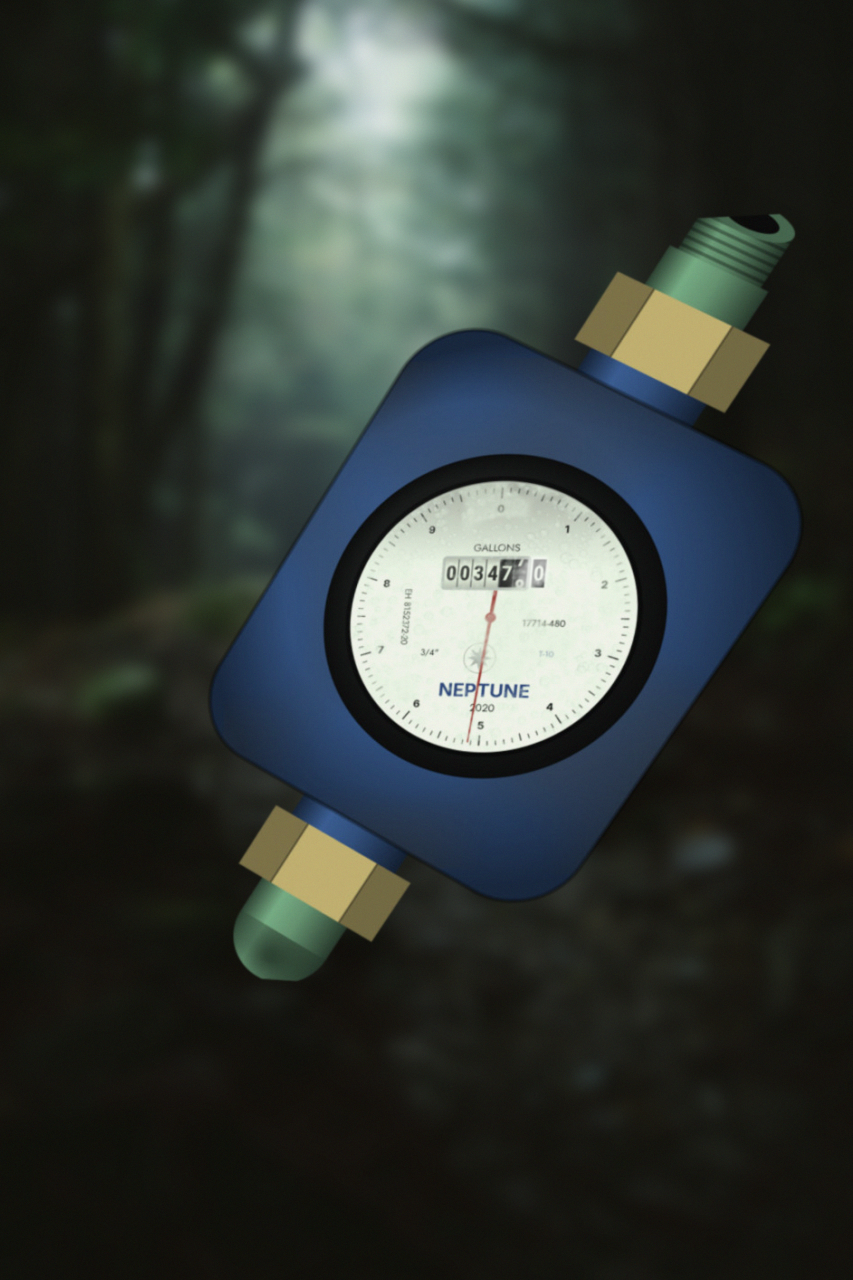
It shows value=34775.1 unit=gal
